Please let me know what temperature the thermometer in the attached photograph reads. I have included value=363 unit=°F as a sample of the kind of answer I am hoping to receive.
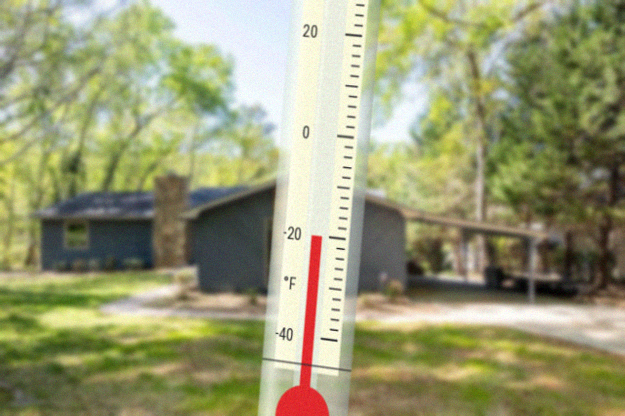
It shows value=-20 unit=°F
